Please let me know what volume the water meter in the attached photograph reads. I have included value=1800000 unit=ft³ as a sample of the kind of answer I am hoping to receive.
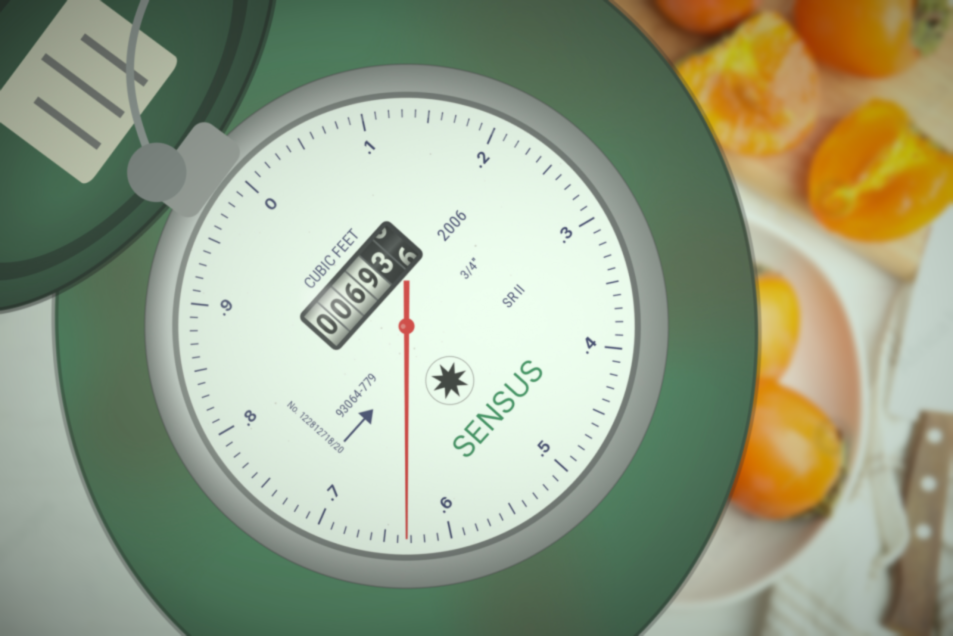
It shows value=6935.63 unit=ft³
